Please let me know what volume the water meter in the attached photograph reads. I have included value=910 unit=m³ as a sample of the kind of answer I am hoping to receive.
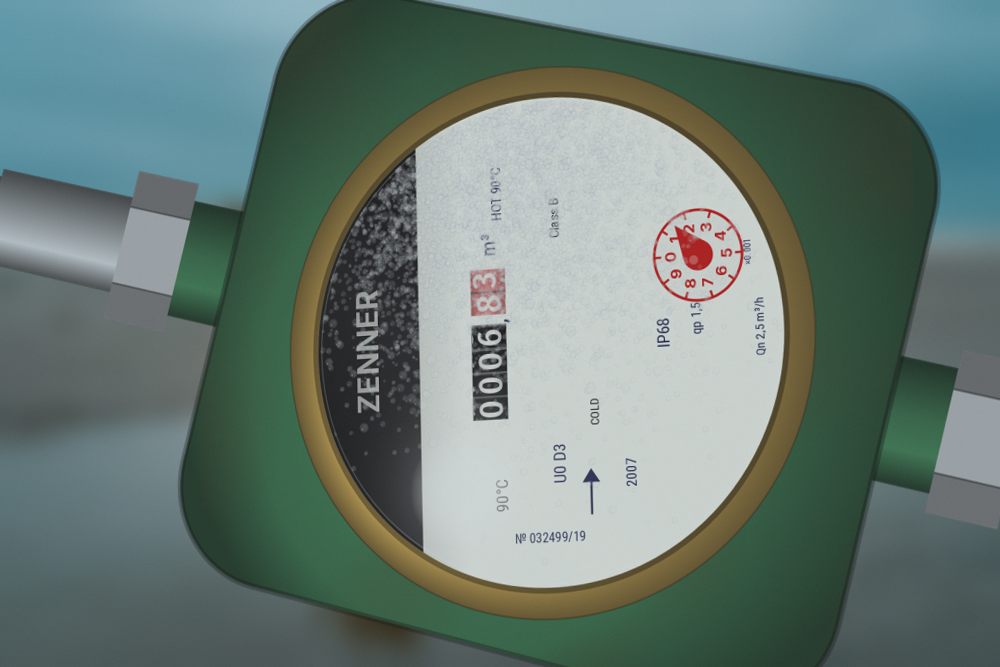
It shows value=6.831 unit=m³
